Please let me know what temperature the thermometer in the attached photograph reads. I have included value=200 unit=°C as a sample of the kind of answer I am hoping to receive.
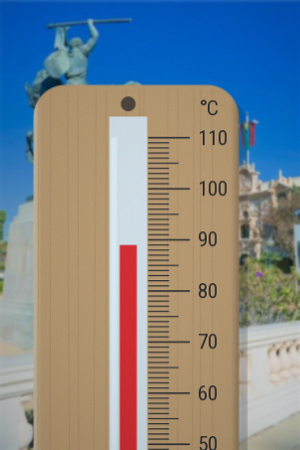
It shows value=89 unit=°C
